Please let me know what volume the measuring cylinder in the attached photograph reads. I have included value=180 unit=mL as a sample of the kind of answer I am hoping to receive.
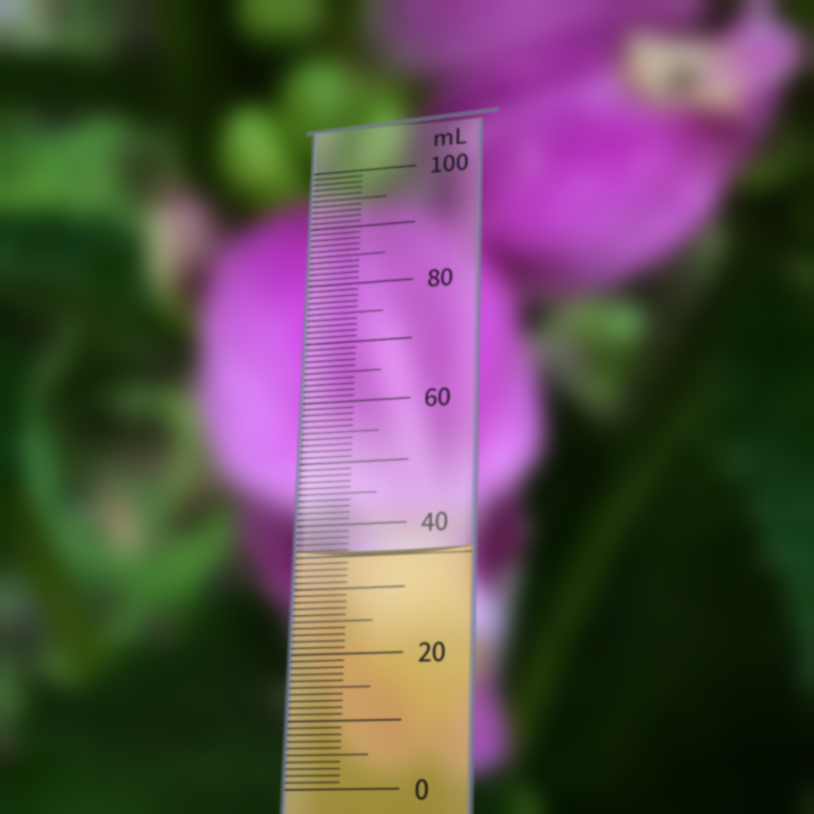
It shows value=35 unit=mL
